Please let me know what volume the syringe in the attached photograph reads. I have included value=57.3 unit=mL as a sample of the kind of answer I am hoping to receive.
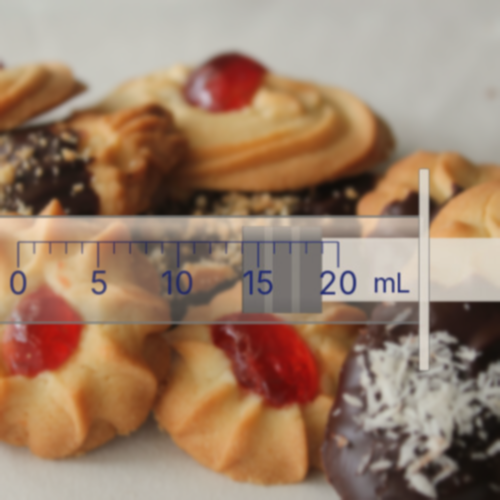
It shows value=14 unit=mL
